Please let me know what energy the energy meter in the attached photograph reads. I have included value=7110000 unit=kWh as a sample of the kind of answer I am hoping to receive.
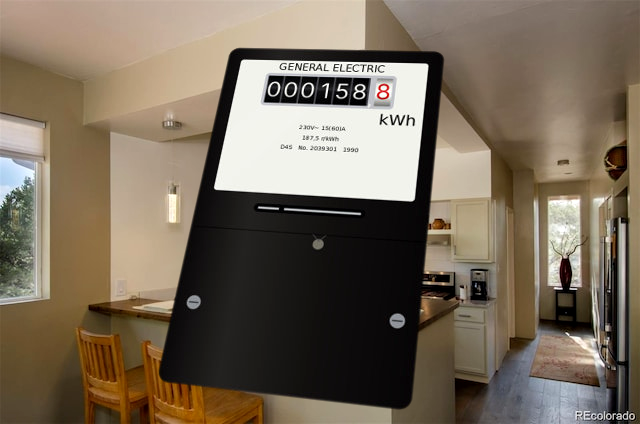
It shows value=158.8 unit=kWh
